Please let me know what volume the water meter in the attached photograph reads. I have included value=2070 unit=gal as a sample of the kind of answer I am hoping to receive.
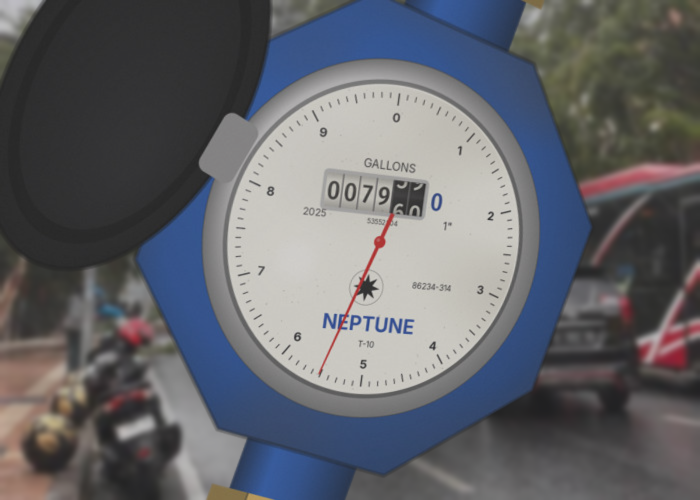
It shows value=79595.5 unit=gal
